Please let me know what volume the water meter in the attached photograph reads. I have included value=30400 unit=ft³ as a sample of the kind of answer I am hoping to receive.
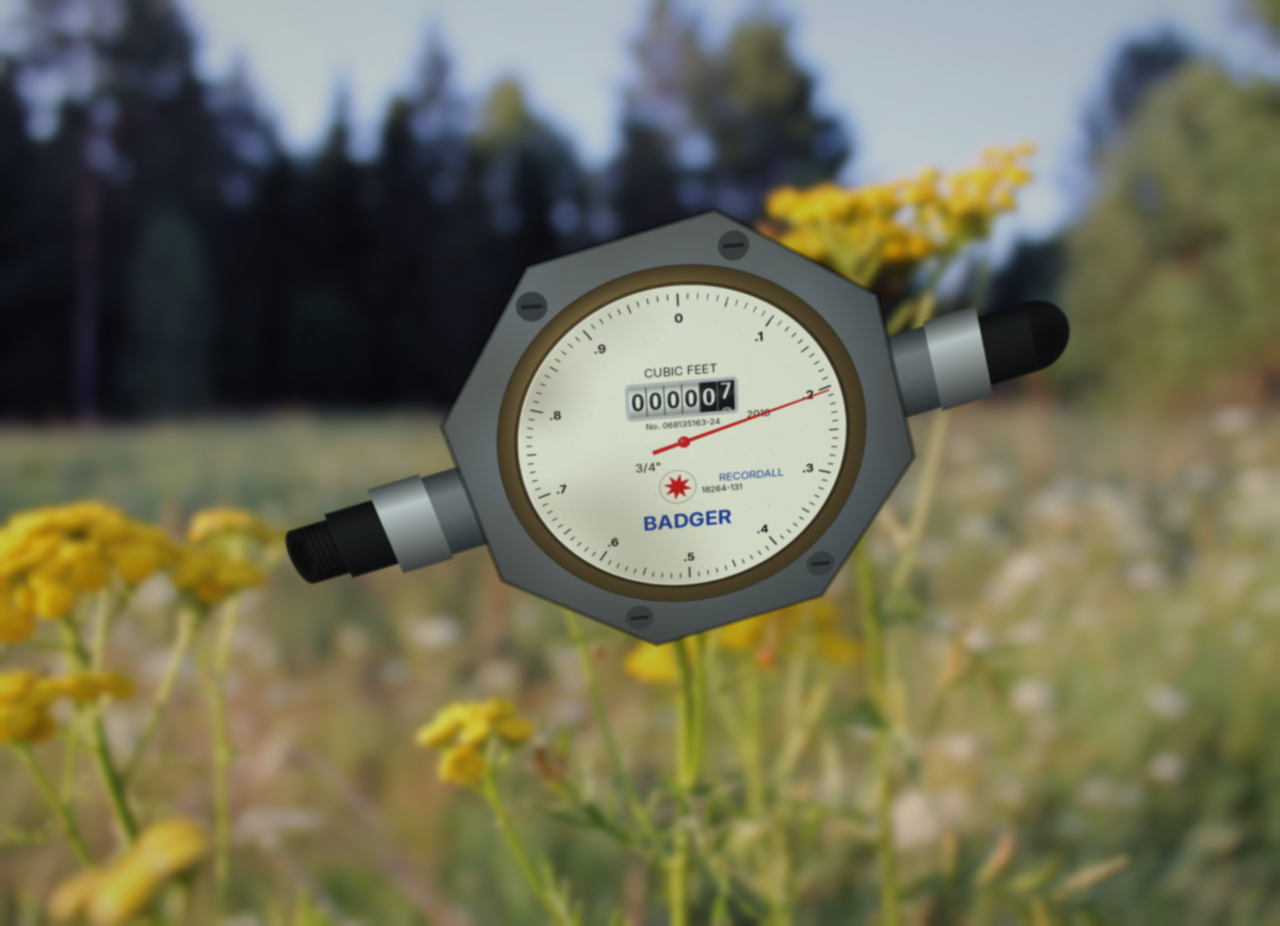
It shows value=7.20 unit=ft³
